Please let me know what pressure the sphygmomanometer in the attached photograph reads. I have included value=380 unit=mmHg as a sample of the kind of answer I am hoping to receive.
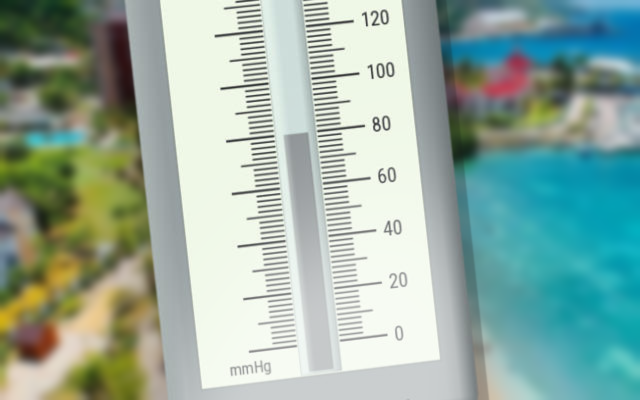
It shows value=80 unit=mmHg
